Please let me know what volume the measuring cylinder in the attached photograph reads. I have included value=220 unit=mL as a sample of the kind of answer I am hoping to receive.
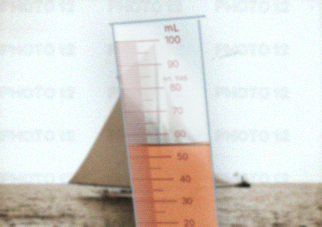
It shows value=55 unit=mL
